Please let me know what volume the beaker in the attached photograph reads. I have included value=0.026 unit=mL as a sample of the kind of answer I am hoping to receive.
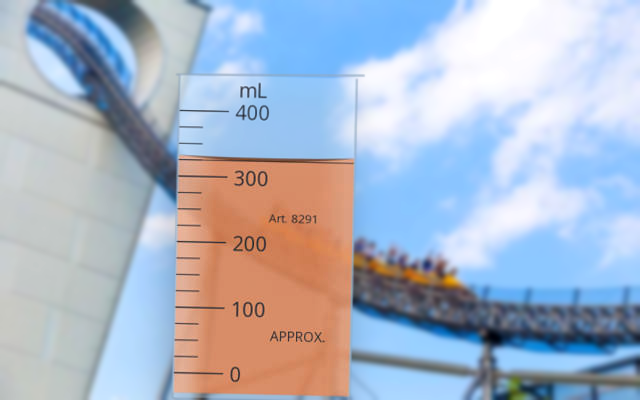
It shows value=325 unit=mL
